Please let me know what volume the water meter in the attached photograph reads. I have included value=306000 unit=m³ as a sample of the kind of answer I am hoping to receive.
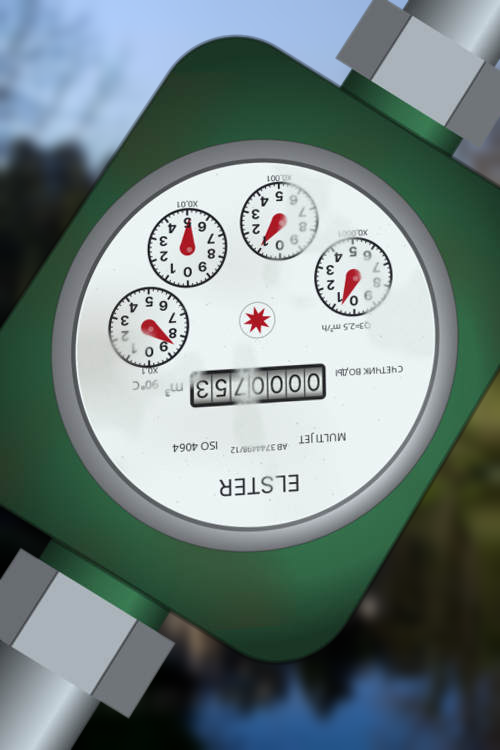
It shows value=753.8510 unit=m³
